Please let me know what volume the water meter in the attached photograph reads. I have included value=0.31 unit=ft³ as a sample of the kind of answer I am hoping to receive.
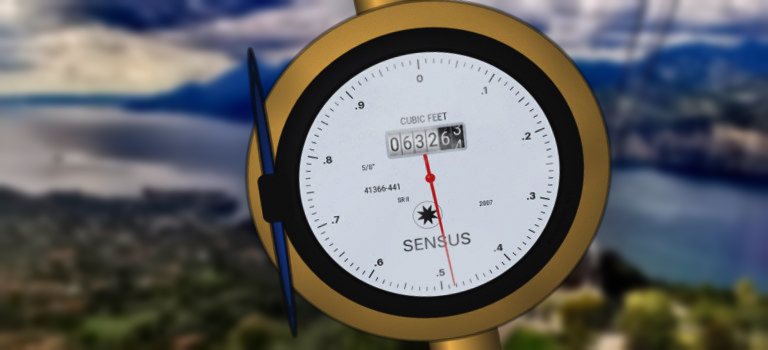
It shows value=63263.48 unit=ft³
